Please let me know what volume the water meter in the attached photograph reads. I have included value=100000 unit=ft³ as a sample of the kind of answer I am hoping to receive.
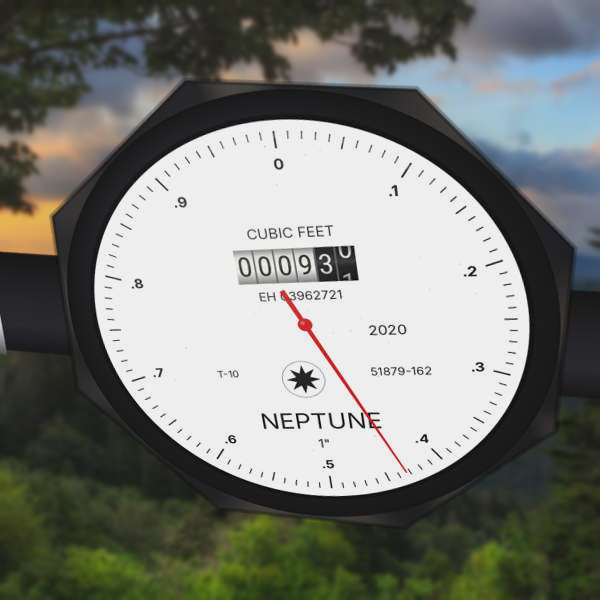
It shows value=930.43 unit=ft³
